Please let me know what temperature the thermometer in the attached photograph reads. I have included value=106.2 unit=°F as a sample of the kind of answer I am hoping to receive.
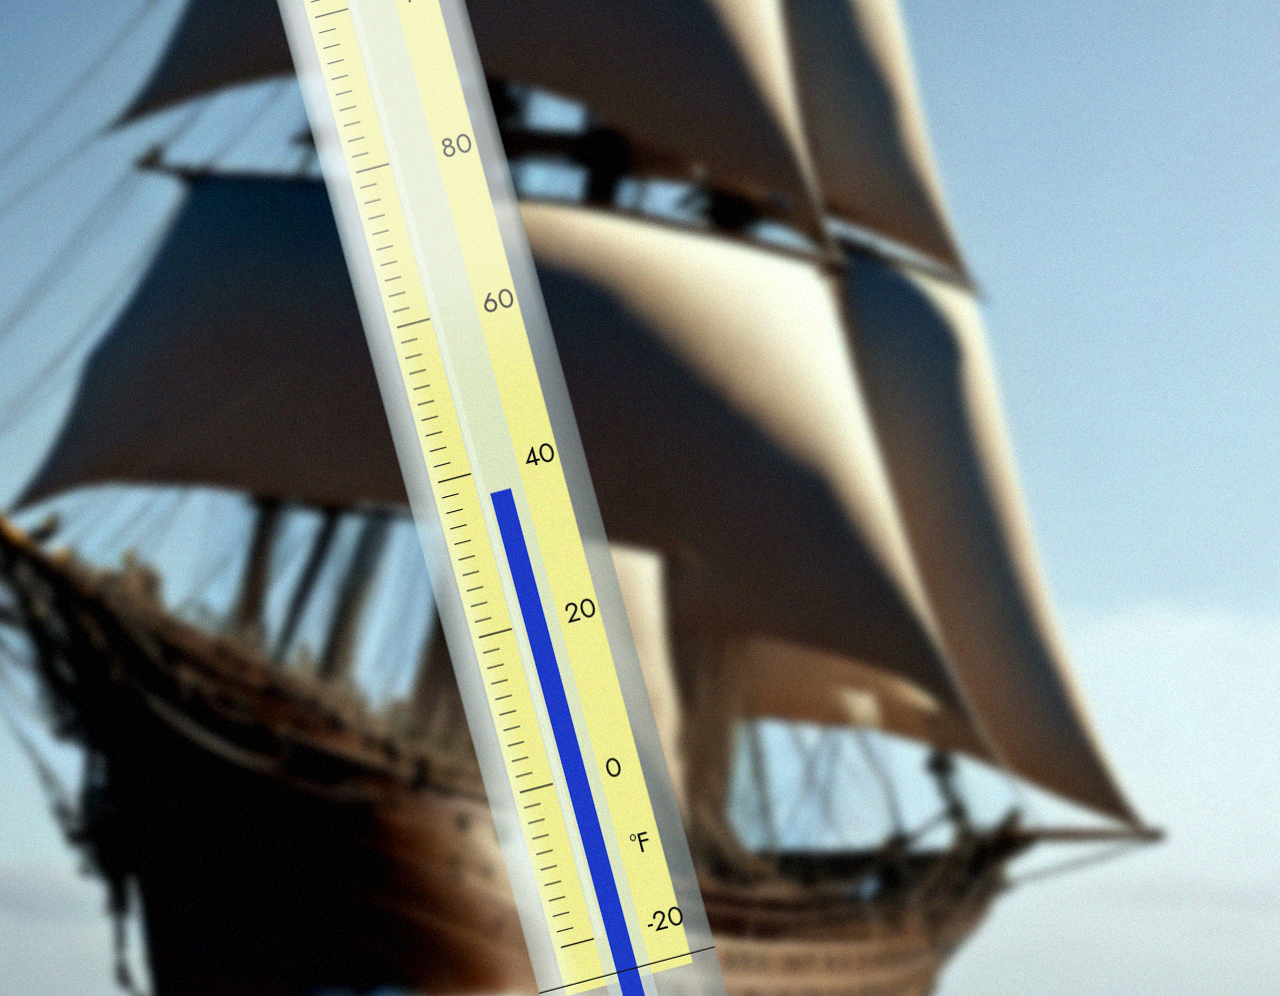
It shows value=37 unit=°F
